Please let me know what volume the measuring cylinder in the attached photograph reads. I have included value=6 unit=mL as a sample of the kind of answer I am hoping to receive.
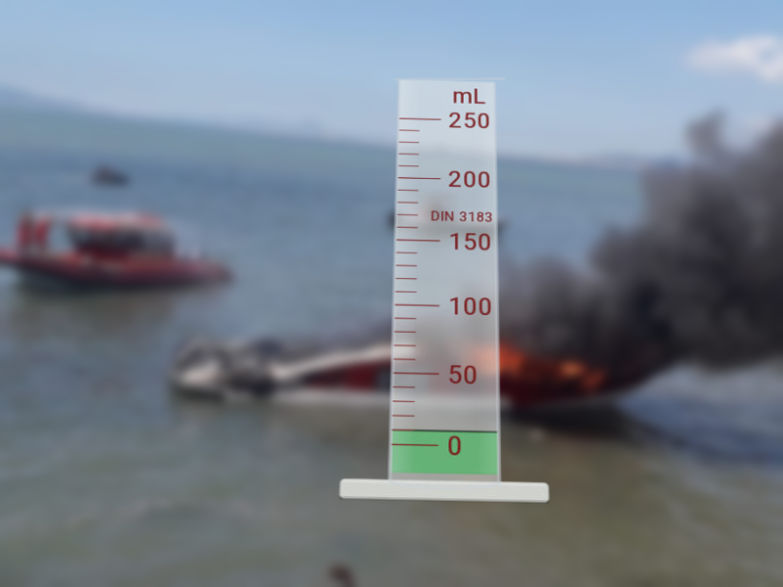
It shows value=10 unit=mL
